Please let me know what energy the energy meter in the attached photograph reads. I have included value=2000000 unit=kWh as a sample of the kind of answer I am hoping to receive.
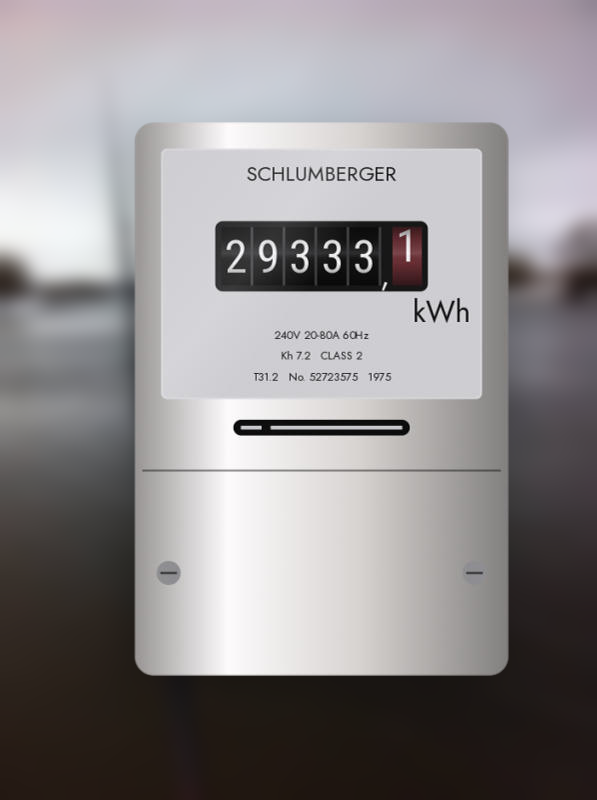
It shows value=29333.1 unit=kWh
